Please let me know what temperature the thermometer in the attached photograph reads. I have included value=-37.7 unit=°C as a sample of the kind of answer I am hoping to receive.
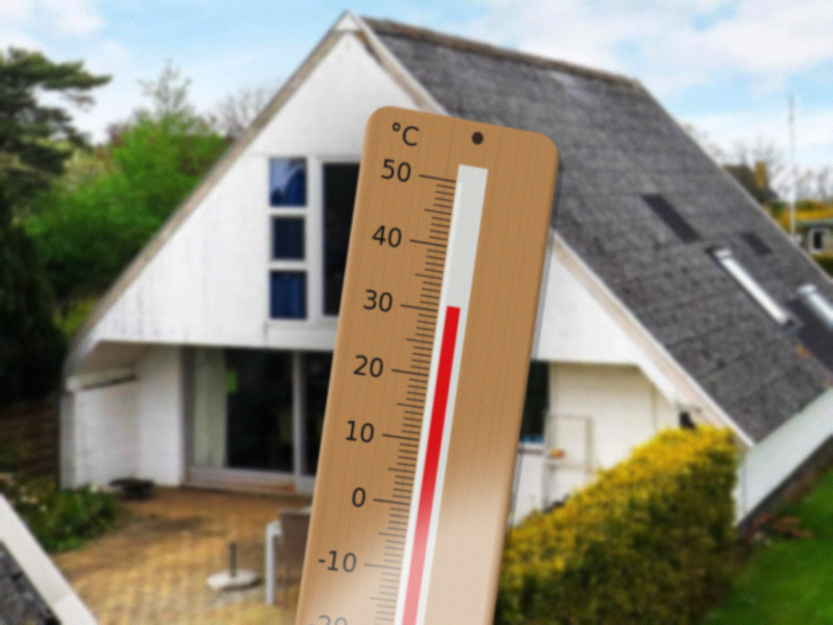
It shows value=31 unit=°C
